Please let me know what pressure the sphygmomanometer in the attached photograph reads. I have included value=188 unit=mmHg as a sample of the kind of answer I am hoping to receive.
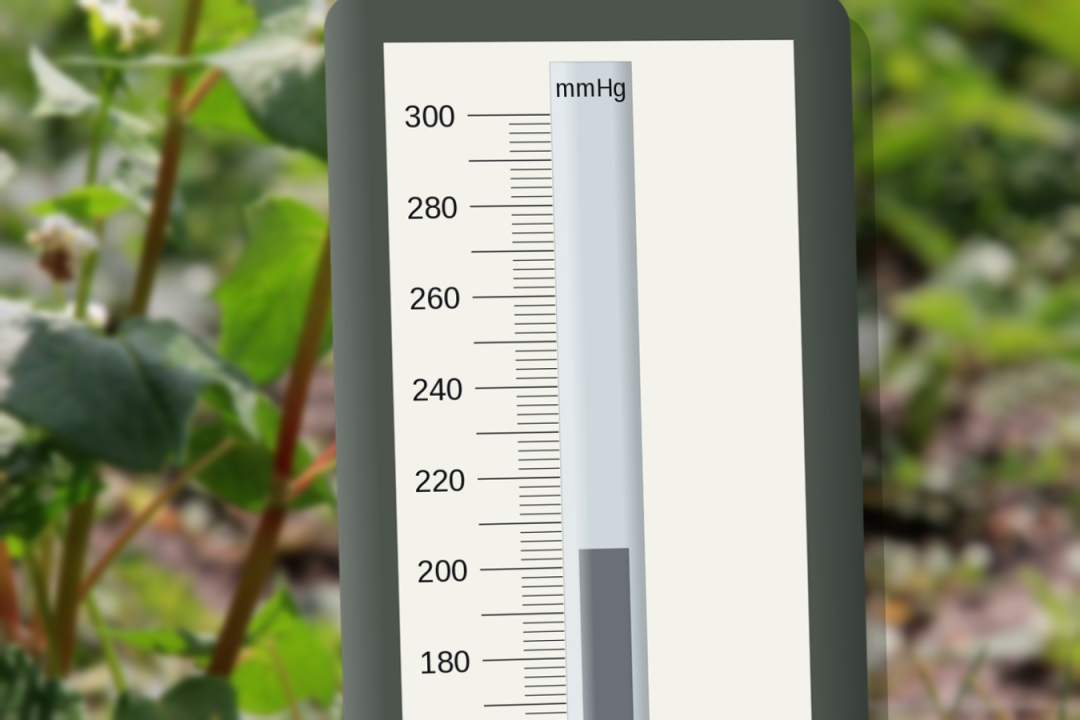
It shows value=204 unit=mmHg
